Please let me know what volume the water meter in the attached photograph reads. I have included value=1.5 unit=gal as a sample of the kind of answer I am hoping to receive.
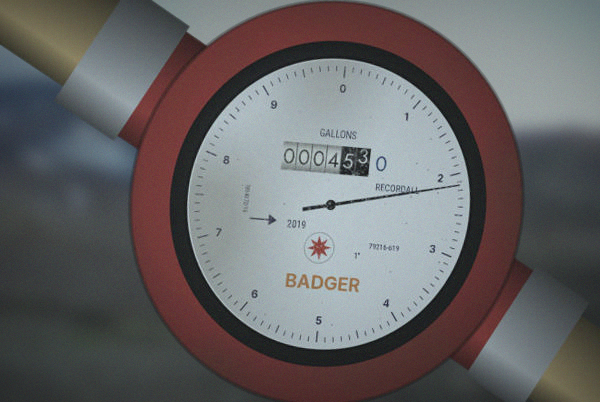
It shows value=4532.1 unit=gal
